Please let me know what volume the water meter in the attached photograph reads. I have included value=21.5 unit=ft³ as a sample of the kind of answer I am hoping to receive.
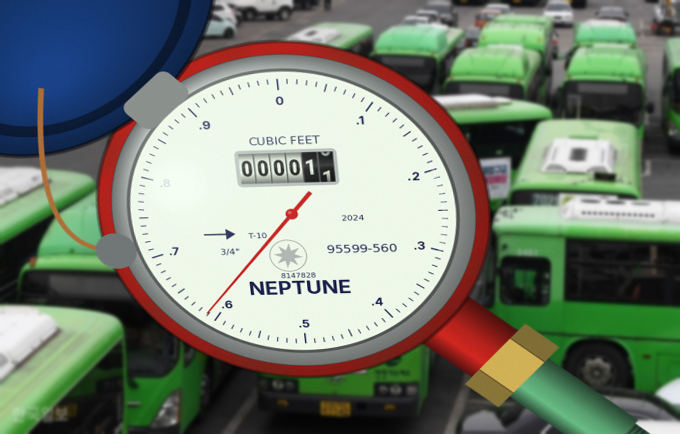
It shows value=10.61 unit=ft³
